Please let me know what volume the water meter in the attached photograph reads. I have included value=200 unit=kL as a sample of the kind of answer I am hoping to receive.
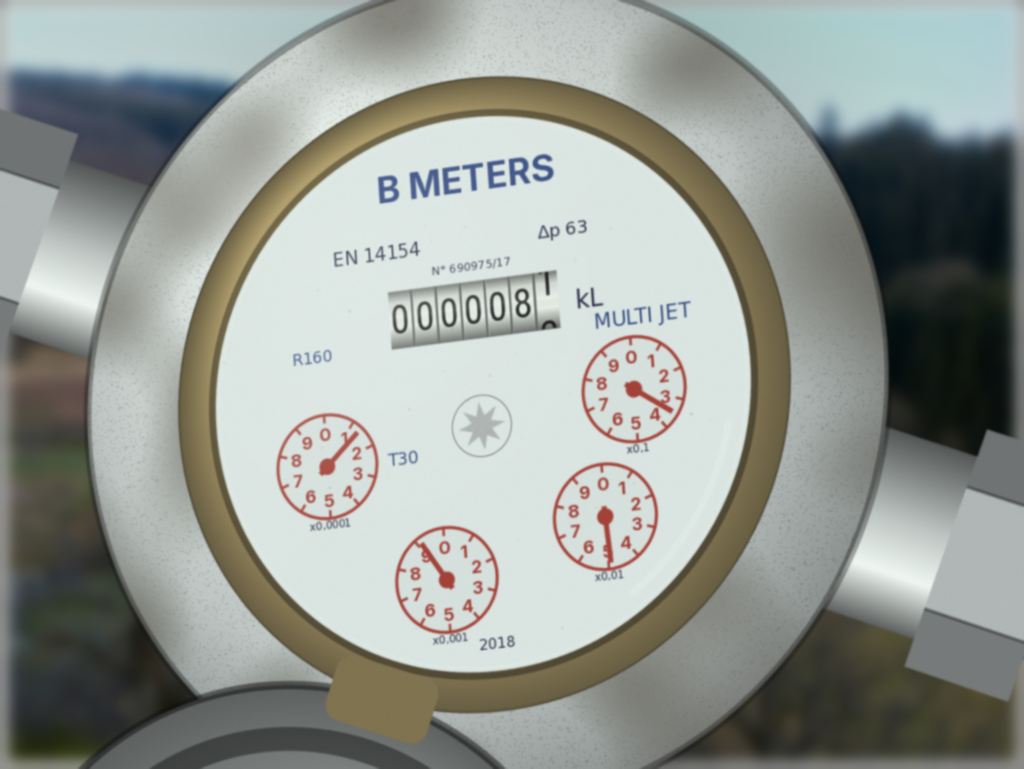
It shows value=81.3491 unit=kL
